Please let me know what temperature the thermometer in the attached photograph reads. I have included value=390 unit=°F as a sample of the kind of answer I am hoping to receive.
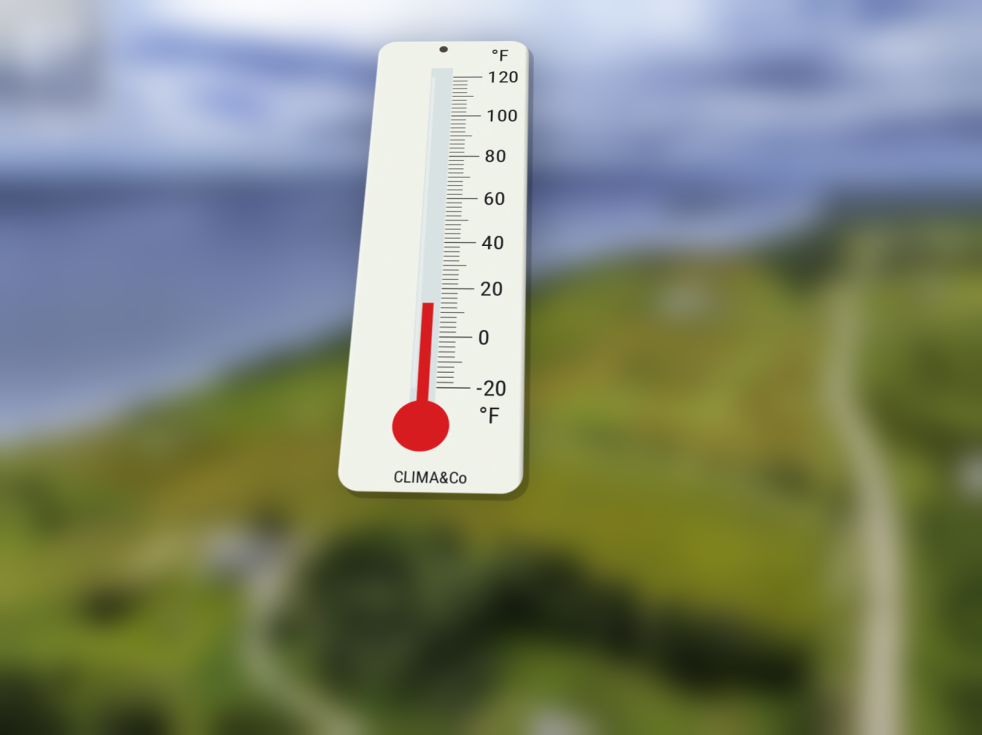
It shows value=14 unit=°F
